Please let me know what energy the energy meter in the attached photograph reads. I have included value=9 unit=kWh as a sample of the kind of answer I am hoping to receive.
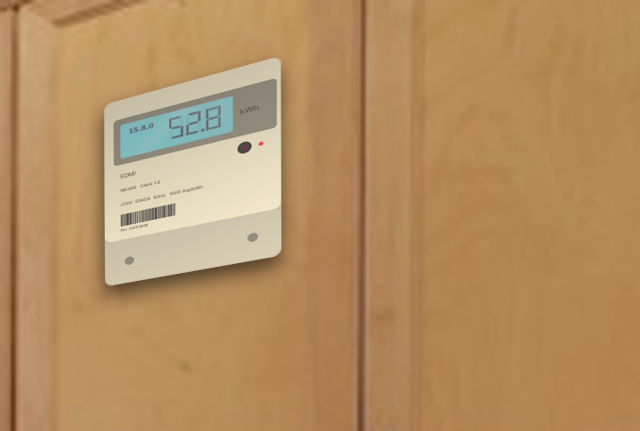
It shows value=52.8 unit=kWh
